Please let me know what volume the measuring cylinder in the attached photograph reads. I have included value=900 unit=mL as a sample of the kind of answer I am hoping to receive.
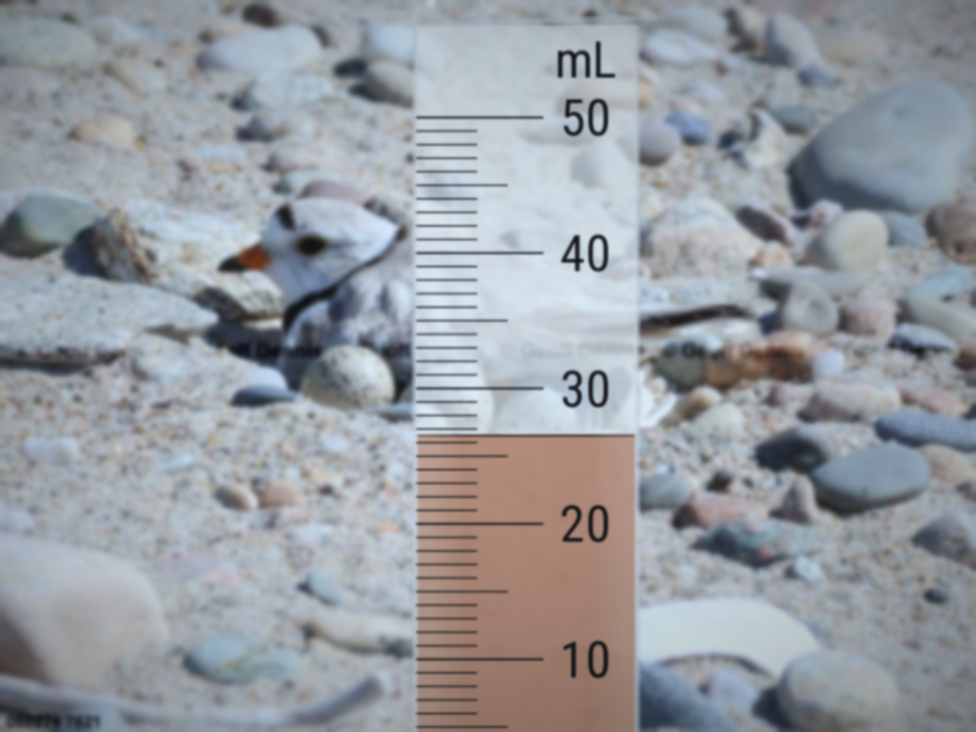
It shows value=26.5 unit=mL
